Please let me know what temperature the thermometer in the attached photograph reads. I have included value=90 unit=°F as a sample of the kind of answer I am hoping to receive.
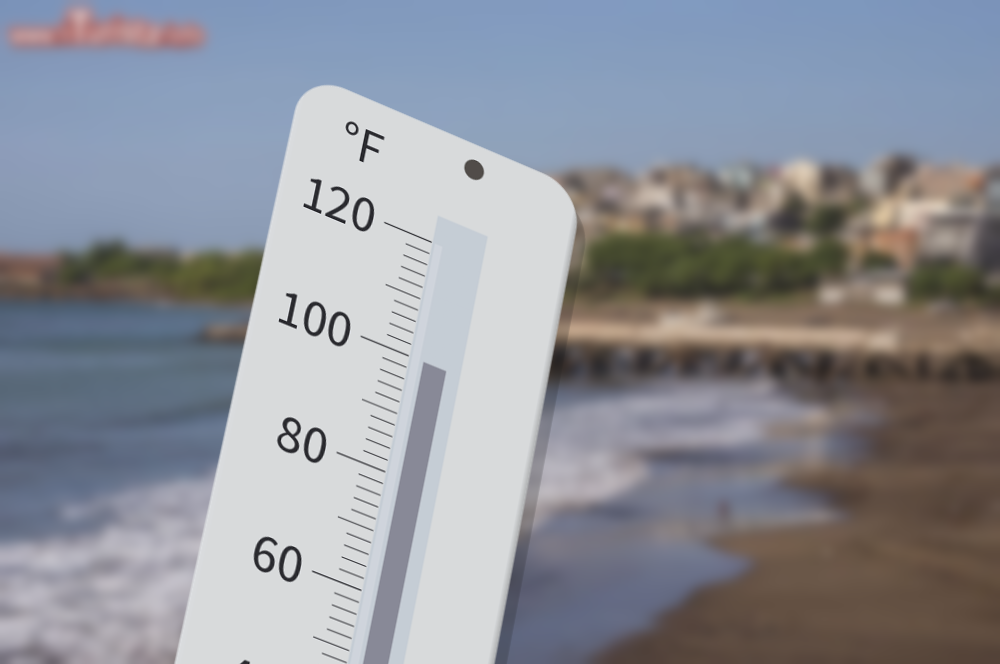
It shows value=100 unit=°F
